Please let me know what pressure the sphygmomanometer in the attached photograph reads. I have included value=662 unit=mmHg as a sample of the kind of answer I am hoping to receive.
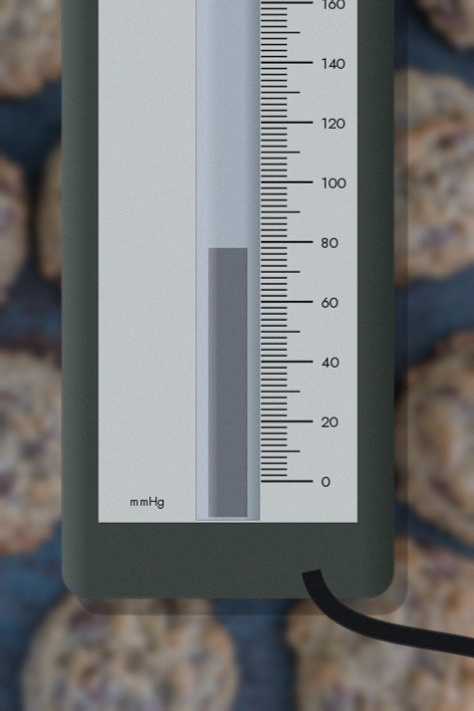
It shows value=78 unit=mmHg
